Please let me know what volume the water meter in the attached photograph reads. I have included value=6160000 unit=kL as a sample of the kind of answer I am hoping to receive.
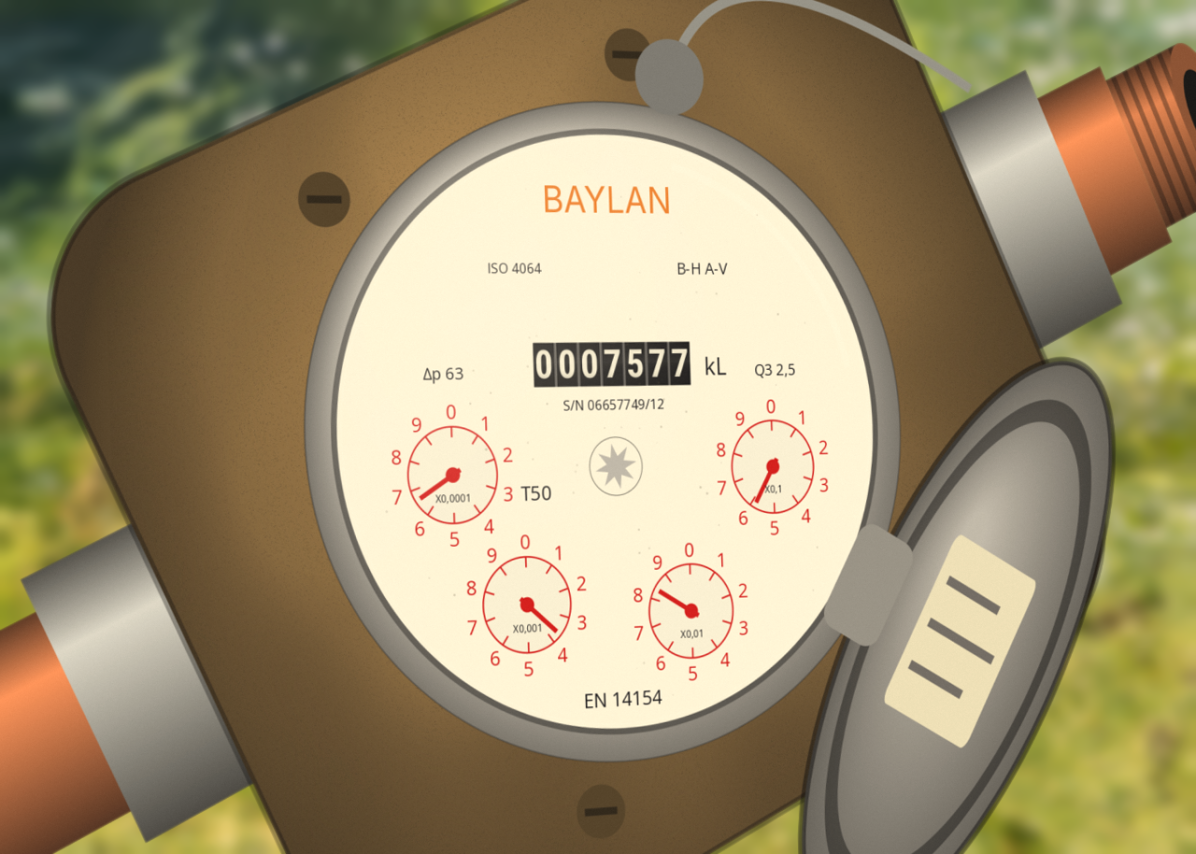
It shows value=7577.5836 unit=kL
